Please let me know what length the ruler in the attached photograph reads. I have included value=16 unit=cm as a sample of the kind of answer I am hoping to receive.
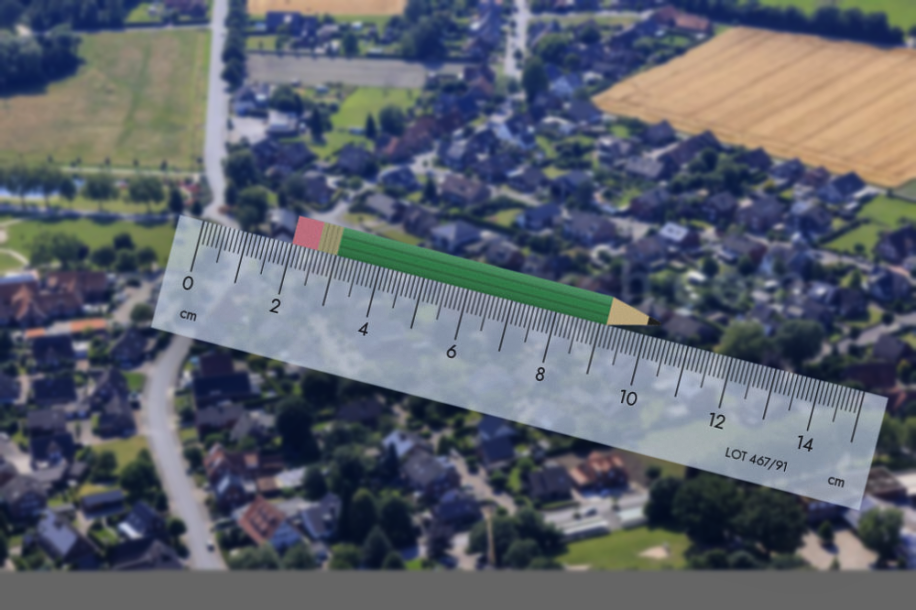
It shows value=8.3 unit=cm
